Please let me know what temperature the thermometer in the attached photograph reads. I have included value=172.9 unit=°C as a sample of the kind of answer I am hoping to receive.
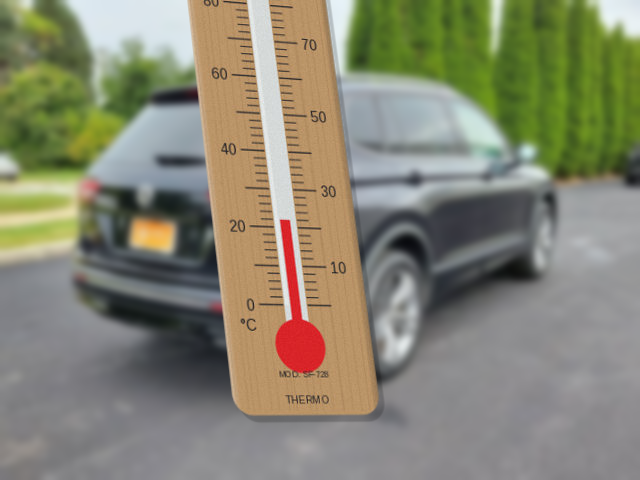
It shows value=22 unit=°C
